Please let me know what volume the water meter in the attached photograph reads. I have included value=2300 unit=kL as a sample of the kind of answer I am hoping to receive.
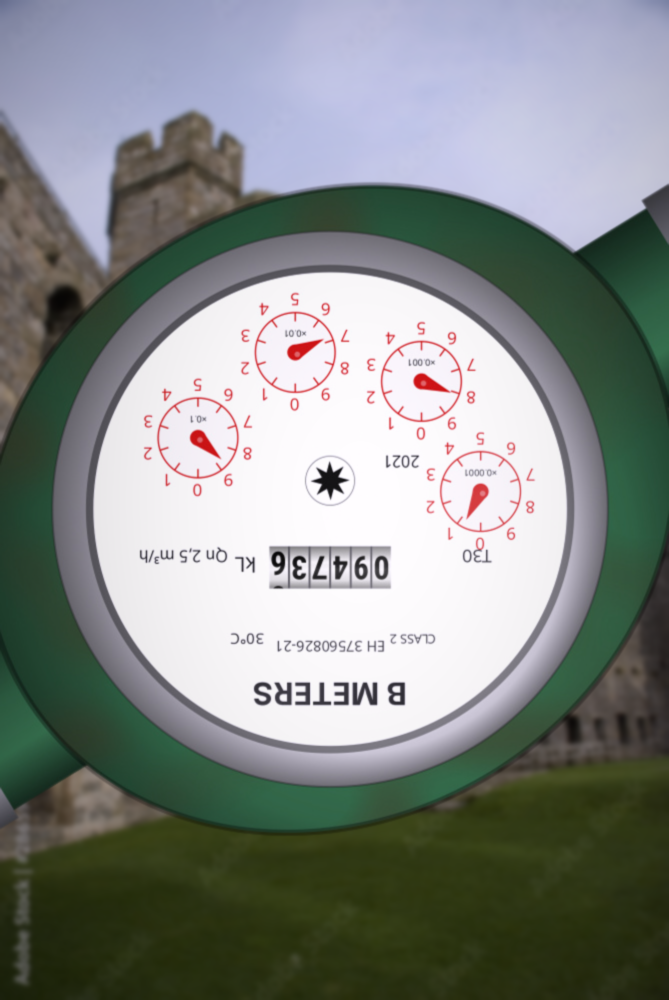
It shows value=94735.8680 unit=kL
